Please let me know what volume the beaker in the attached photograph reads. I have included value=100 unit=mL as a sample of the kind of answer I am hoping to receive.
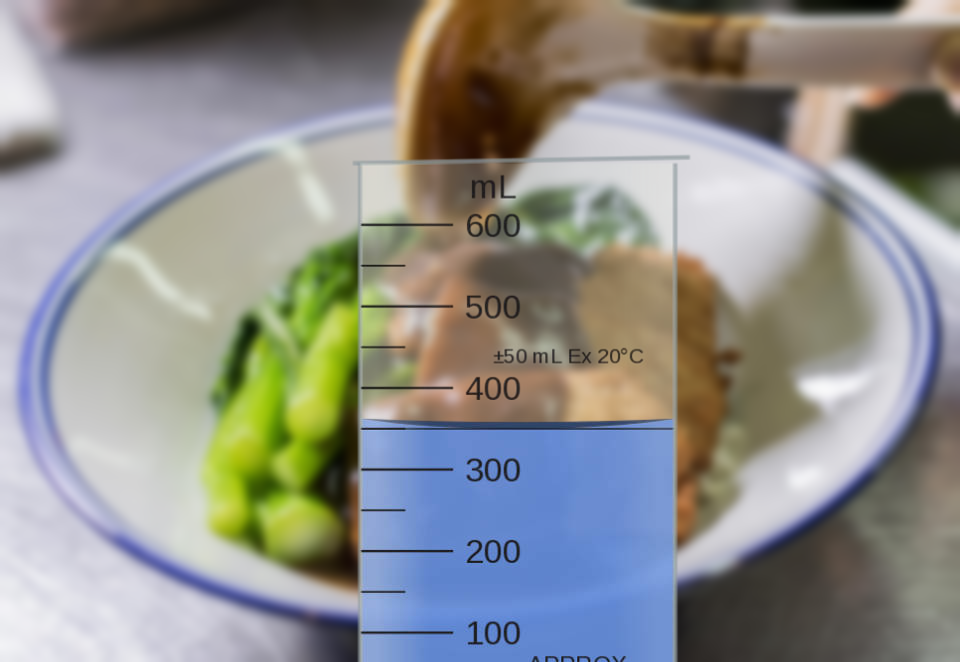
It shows value=350 unit=mL
